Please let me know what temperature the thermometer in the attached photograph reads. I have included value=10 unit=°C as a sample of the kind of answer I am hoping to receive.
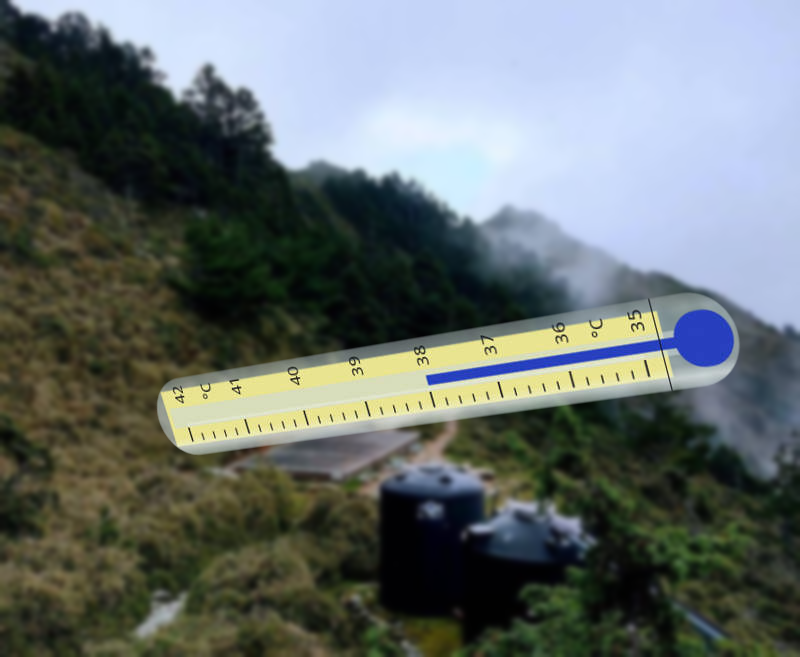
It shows value=38 unit=°C
